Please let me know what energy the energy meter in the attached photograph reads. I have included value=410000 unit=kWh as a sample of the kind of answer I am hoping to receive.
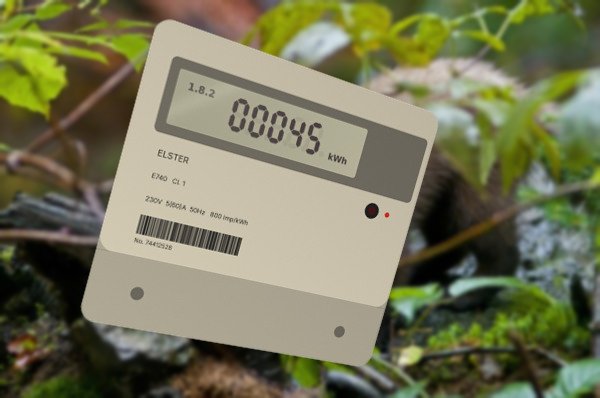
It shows value=45 unit=kWh
